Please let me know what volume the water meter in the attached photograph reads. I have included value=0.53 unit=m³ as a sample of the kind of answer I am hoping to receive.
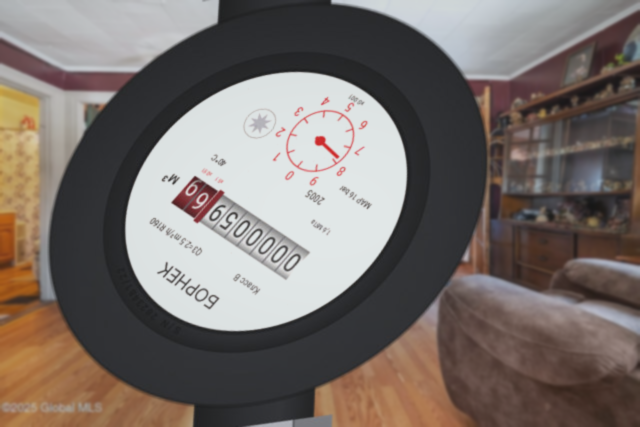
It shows value=59.687 unit=m³
